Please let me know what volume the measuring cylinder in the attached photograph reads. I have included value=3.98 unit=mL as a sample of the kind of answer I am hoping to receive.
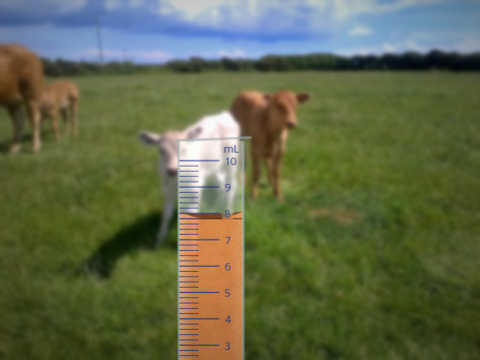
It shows value=7.8 unit=mL
